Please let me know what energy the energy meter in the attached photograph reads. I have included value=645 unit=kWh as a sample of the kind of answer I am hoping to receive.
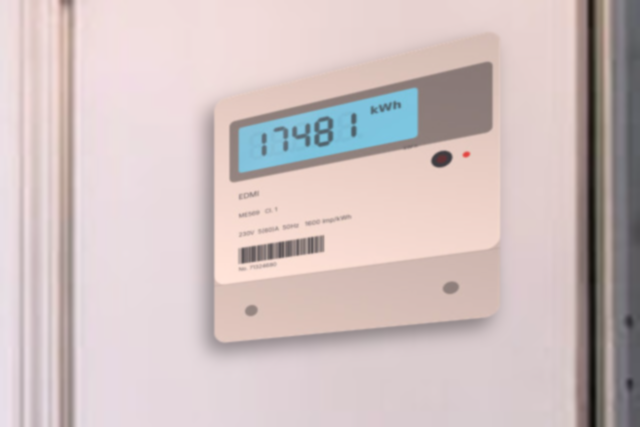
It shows value=17481 unit=kWh
